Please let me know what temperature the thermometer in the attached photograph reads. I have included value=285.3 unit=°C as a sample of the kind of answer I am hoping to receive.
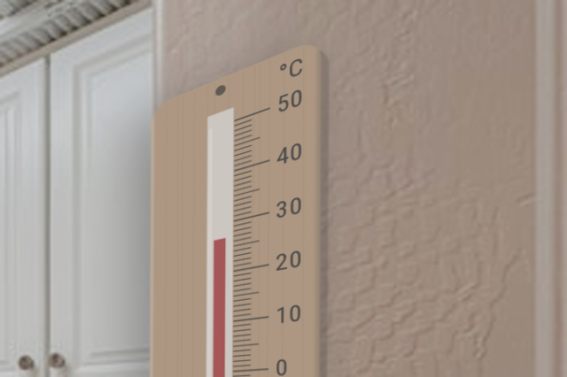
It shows value=27 unit=°C
